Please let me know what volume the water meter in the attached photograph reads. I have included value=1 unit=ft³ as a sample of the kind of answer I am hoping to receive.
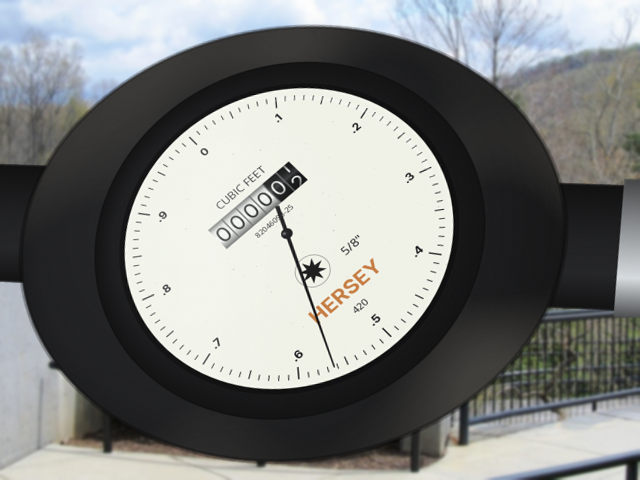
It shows value=1.56 unit=ft³
